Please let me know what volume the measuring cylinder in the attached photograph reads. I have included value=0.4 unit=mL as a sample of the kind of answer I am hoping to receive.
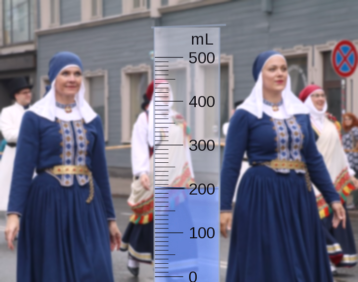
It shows value=200 unit=mL
